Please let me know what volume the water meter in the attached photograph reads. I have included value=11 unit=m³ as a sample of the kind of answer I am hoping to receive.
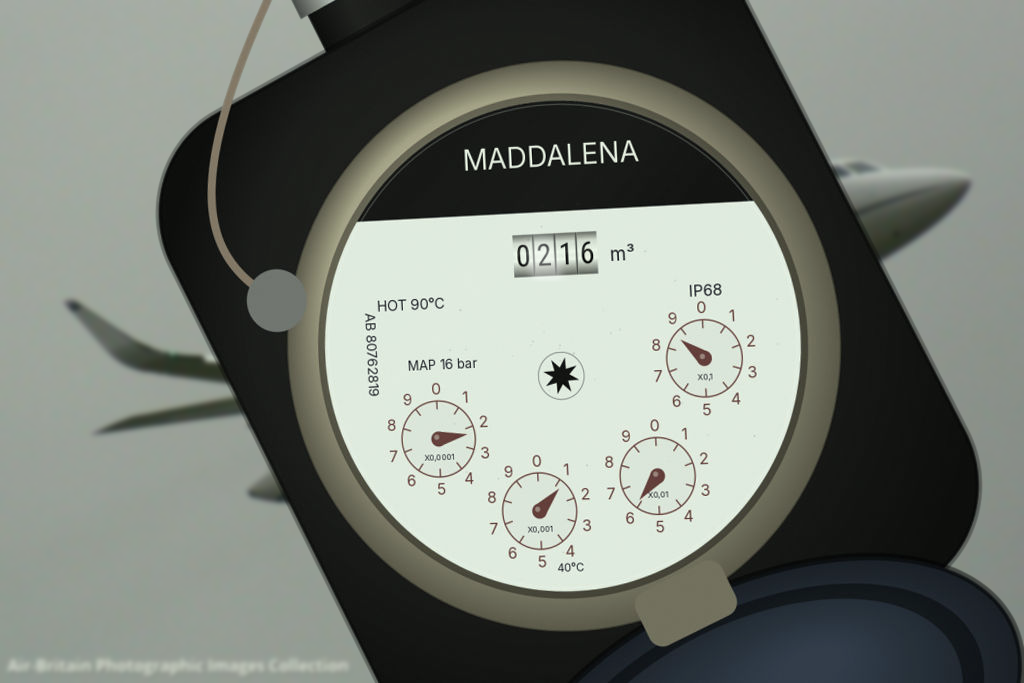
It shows value=216.8612 unit=m³
